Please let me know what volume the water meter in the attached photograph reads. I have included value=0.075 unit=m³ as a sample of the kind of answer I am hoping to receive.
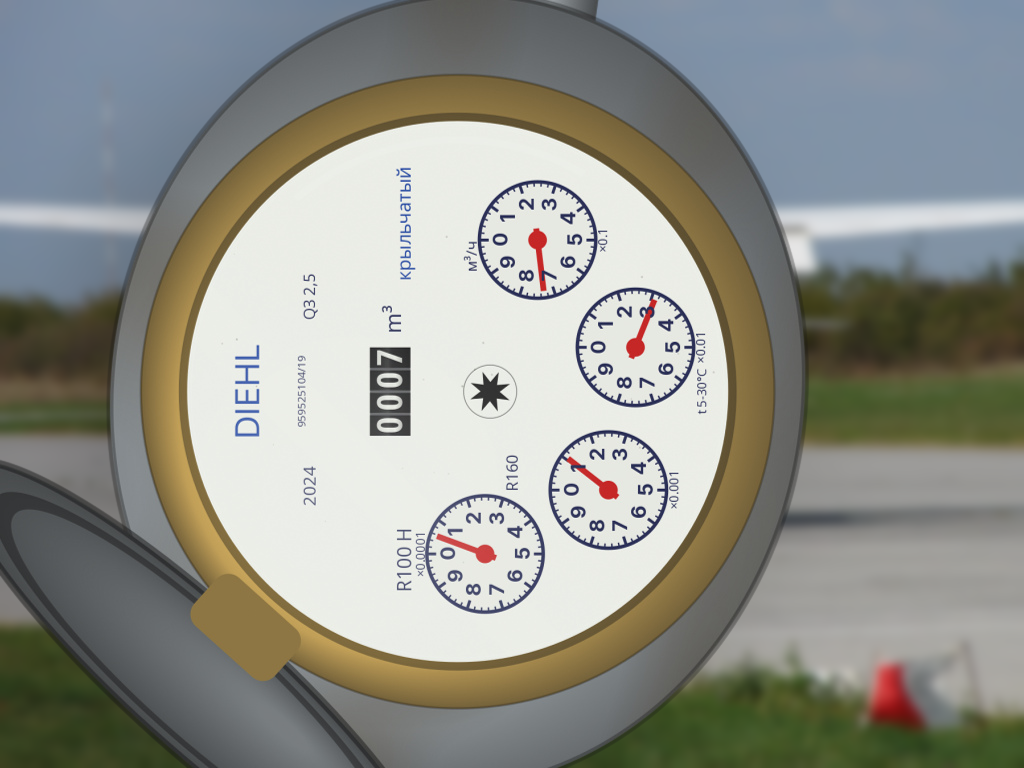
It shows value=7.7310 unit=m³
